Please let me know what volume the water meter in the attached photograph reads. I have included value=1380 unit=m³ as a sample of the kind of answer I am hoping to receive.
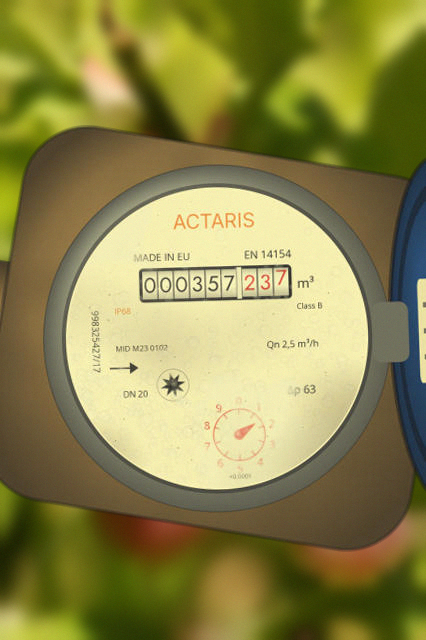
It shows value=357.2371 unit=m³
